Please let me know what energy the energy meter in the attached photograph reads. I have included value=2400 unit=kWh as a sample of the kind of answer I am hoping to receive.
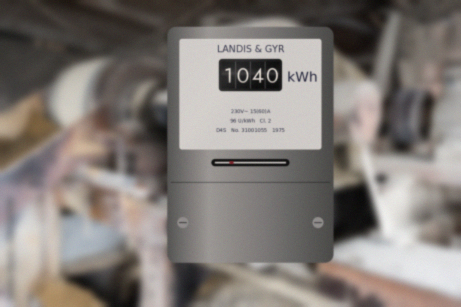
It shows value=1040 unit=kWh
